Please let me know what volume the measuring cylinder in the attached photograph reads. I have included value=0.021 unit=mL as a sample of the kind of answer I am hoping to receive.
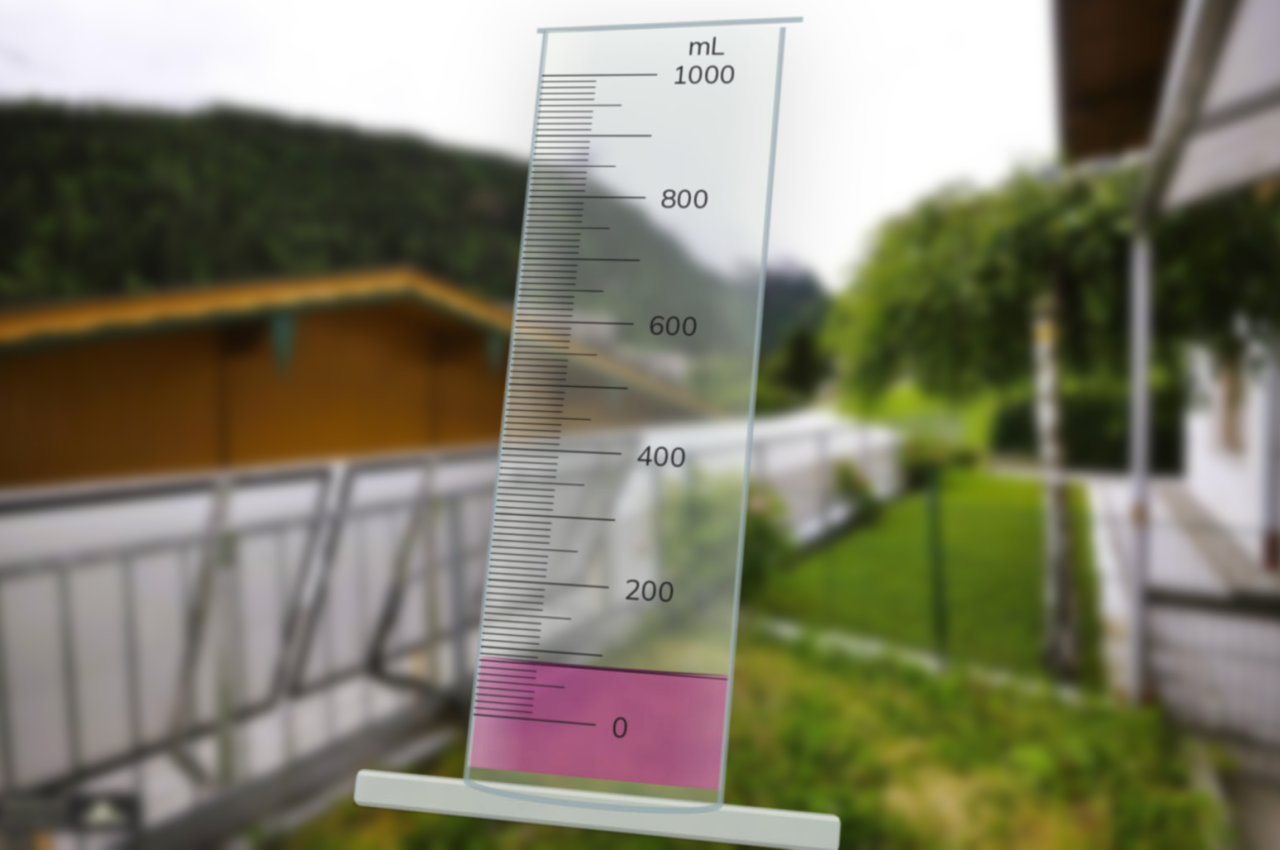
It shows value=80 unit=mL
